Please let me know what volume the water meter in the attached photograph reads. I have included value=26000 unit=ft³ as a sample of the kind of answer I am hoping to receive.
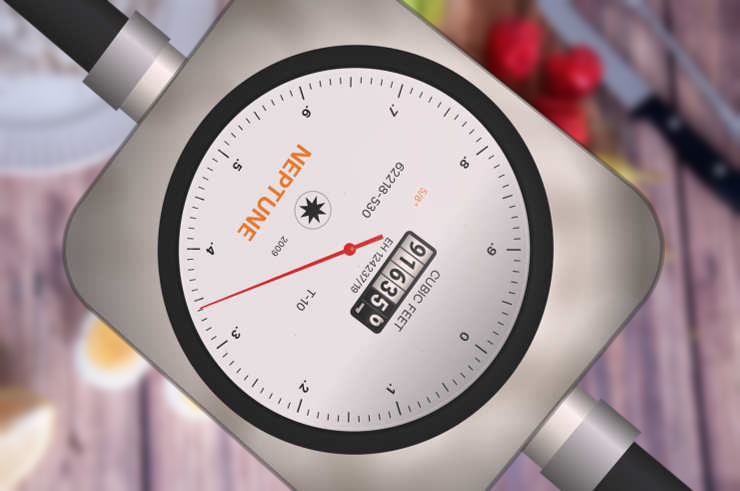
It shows value=916356.34 unit=ft³
